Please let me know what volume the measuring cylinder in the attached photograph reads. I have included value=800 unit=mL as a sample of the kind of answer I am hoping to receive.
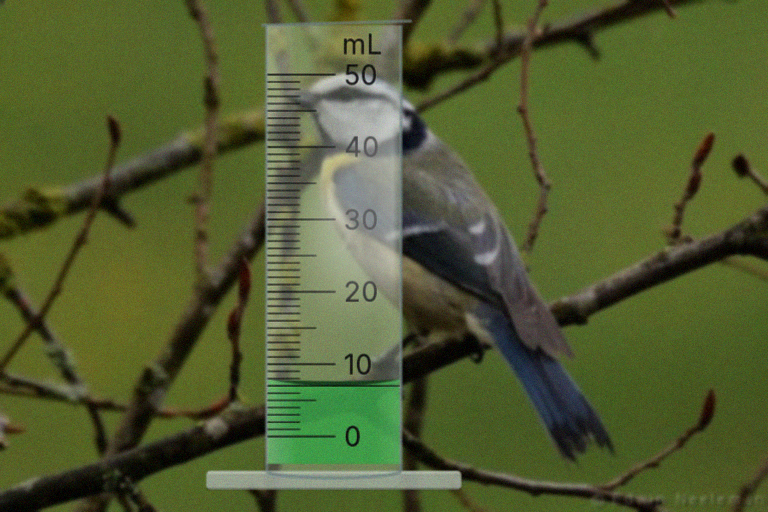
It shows value=7 unit=mL
